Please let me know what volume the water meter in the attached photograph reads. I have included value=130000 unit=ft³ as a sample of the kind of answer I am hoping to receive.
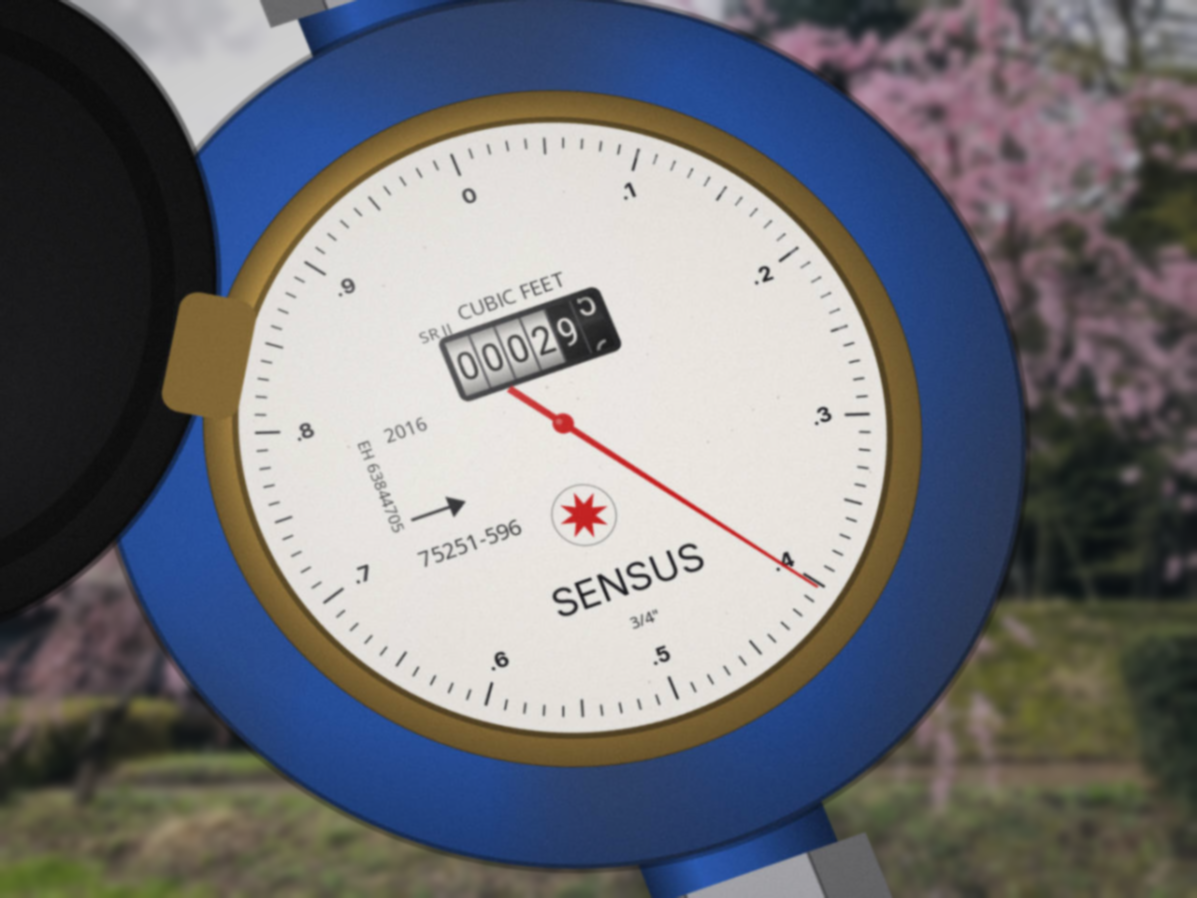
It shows value=295.40 unit=ft³
